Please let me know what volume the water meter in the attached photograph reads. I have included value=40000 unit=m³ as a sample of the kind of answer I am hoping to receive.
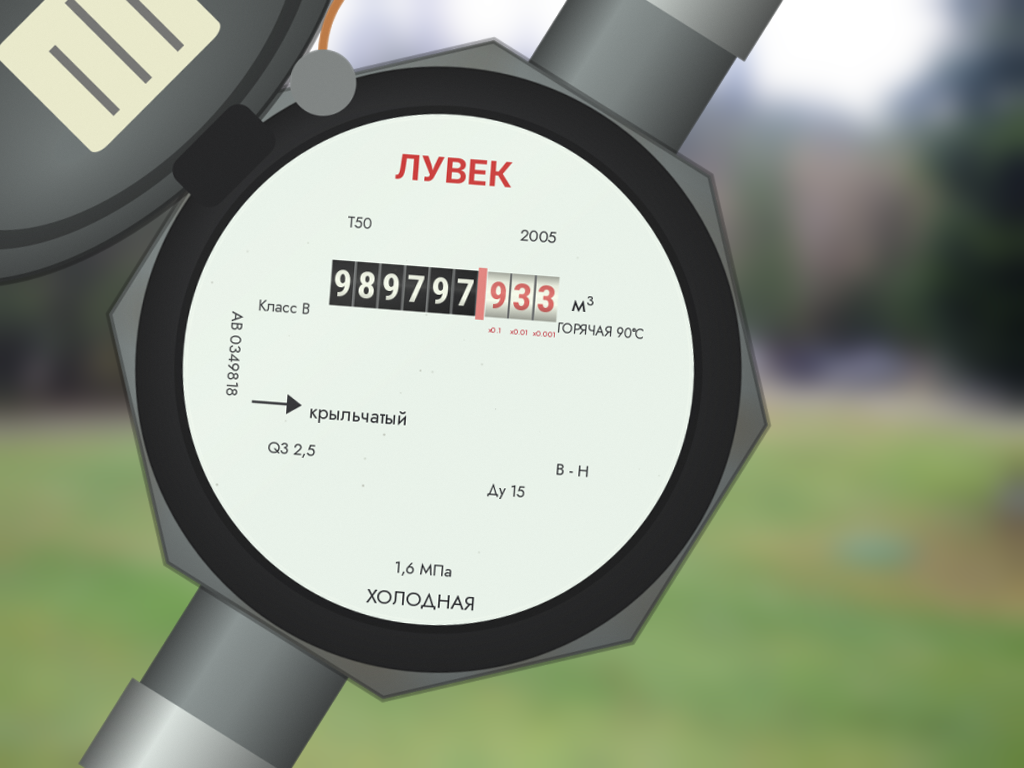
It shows value=989797.933 unit=m³
